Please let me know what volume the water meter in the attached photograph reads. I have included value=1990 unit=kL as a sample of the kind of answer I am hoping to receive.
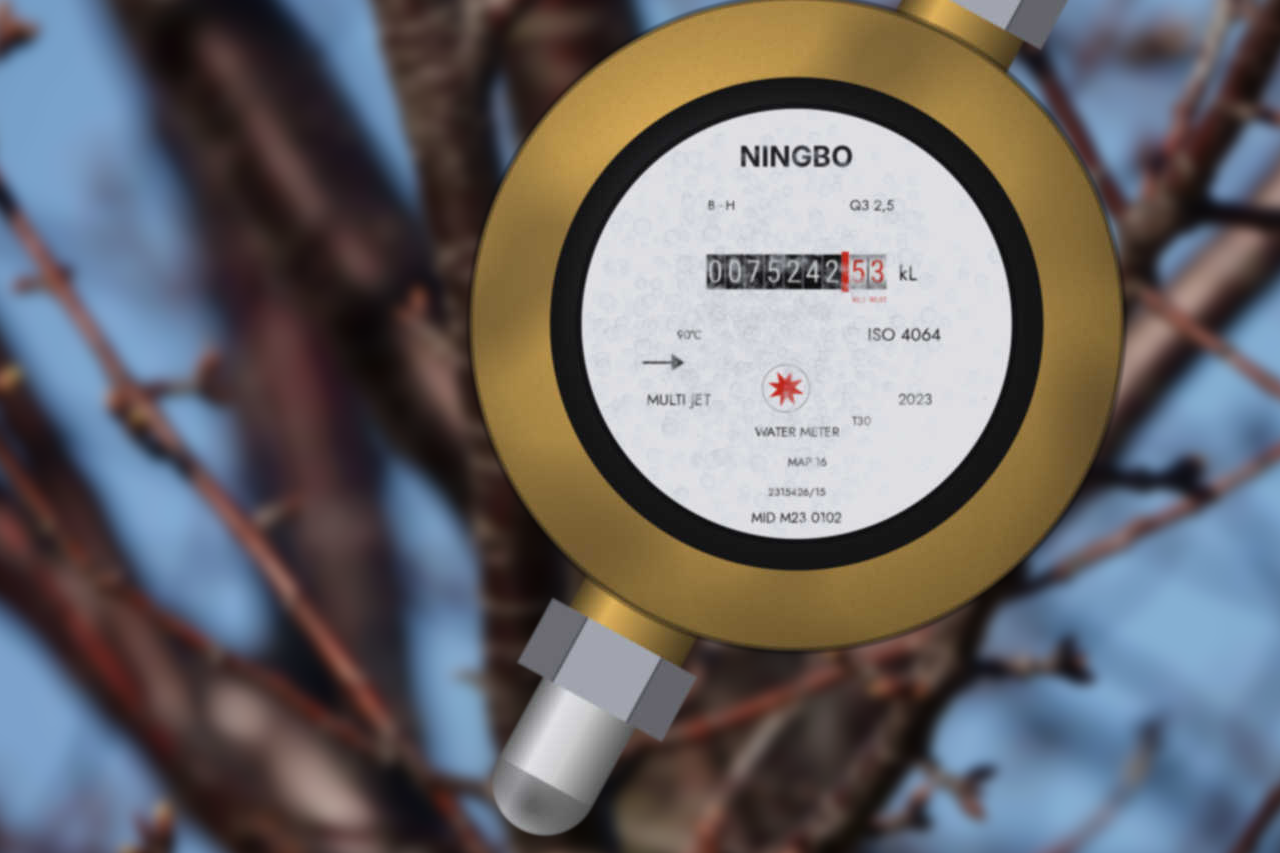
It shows value=75242.53 unit=kL
